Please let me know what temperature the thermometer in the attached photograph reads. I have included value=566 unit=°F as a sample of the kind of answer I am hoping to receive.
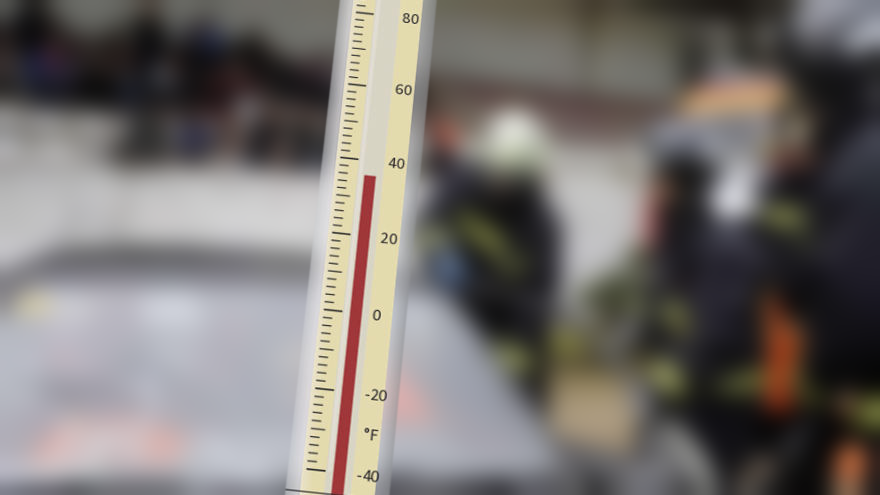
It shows value=36 unit=°F
